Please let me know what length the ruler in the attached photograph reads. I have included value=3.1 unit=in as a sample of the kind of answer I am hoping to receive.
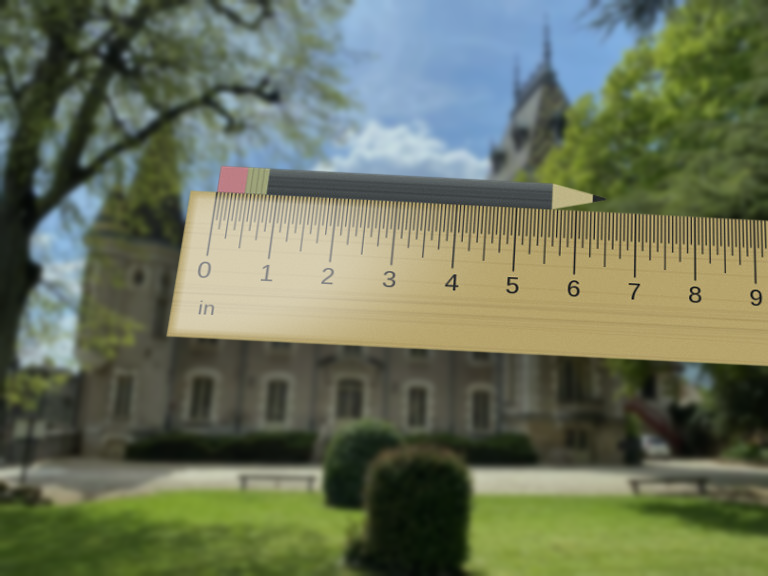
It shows value=6.5 unit=in
